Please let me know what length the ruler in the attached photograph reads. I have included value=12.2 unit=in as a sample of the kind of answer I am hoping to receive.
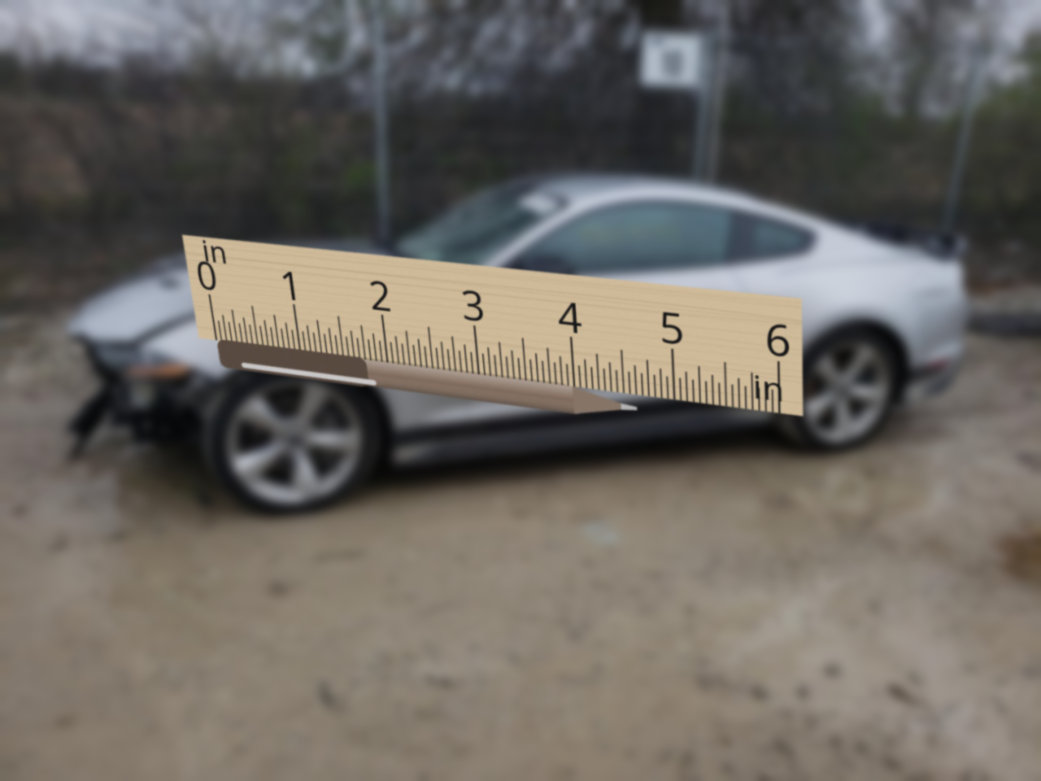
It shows value=4.625 unit=in
